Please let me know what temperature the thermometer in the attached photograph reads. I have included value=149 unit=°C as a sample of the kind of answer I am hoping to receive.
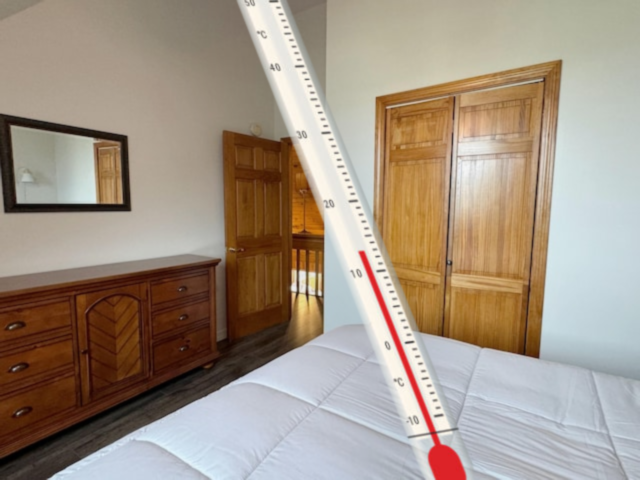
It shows value=13 unit=°C
